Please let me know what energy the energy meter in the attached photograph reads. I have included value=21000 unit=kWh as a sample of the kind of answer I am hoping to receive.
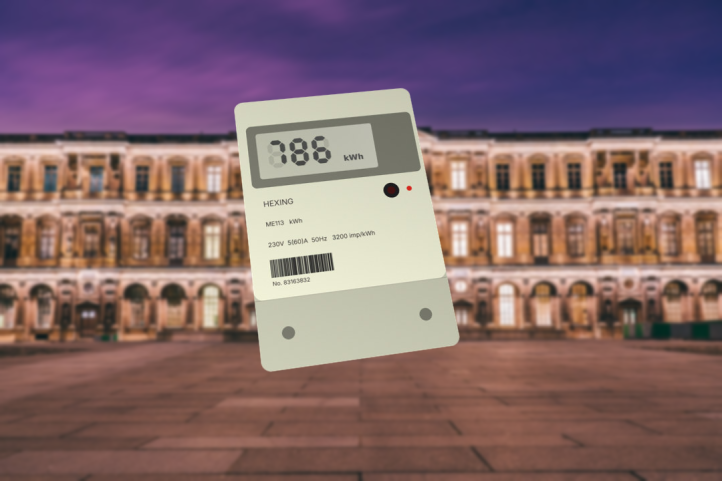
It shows value=786 unit=kWh
